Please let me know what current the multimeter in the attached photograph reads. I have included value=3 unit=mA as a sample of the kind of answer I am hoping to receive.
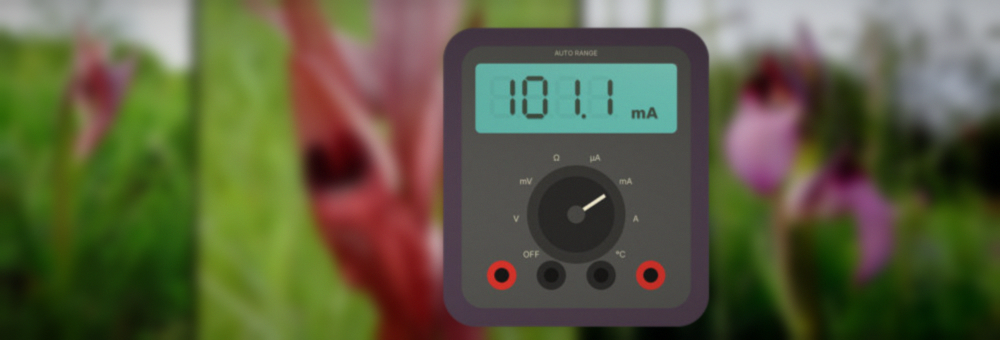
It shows value=101.1 unit=mA
